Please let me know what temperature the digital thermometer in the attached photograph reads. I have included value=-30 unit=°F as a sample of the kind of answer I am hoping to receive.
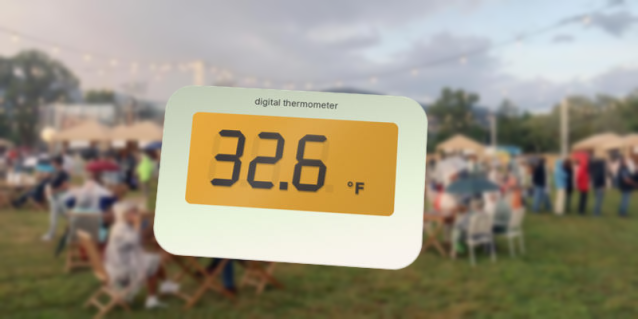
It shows value=32.6 unit=°F
